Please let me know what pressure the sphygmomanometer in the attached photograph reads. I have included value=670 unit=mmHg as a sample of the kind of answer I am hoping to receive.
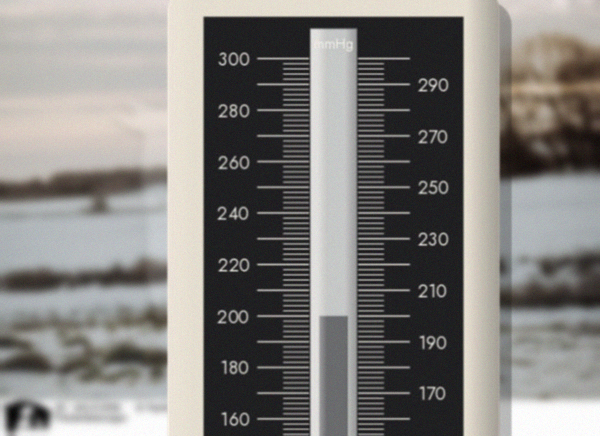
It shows value=200 unit=mmHg
